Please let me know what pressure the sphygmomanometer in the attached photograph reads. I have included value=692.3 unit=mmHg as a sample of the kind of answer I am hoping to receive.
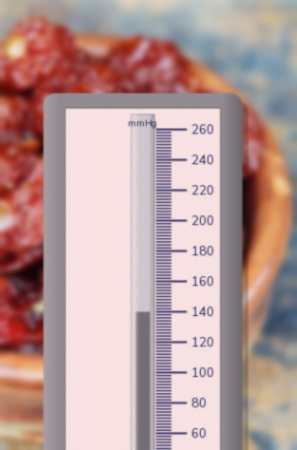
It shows value=140 unit=mmHg
